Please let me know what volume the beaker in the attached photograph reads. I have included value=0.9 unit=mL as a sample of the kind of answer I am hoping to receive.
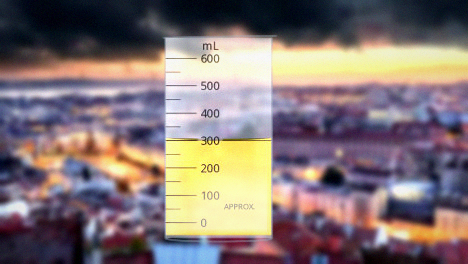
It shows value=300 unit=mL
